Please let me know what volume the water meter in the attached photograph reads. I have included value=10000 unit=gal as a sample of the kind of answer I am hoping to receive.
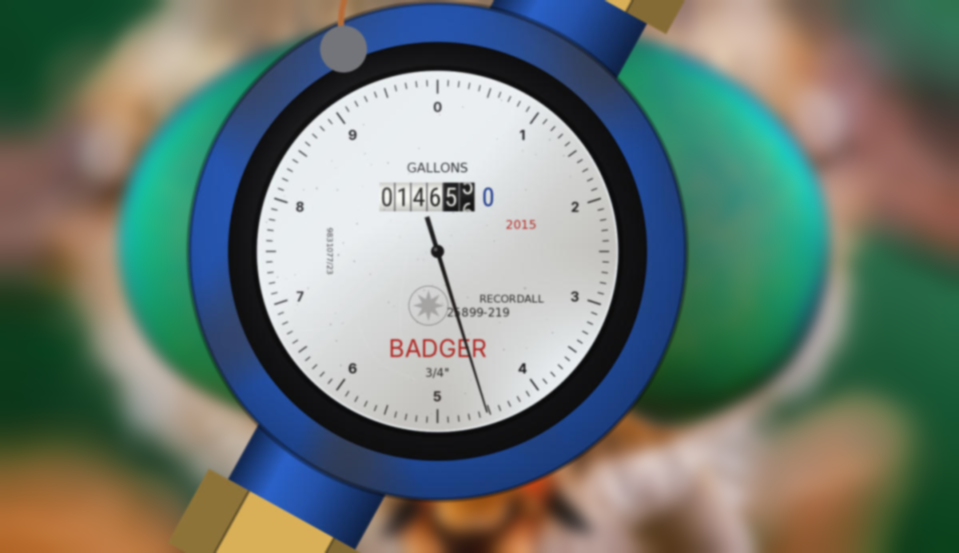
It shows value=146554.5 unit=gal
